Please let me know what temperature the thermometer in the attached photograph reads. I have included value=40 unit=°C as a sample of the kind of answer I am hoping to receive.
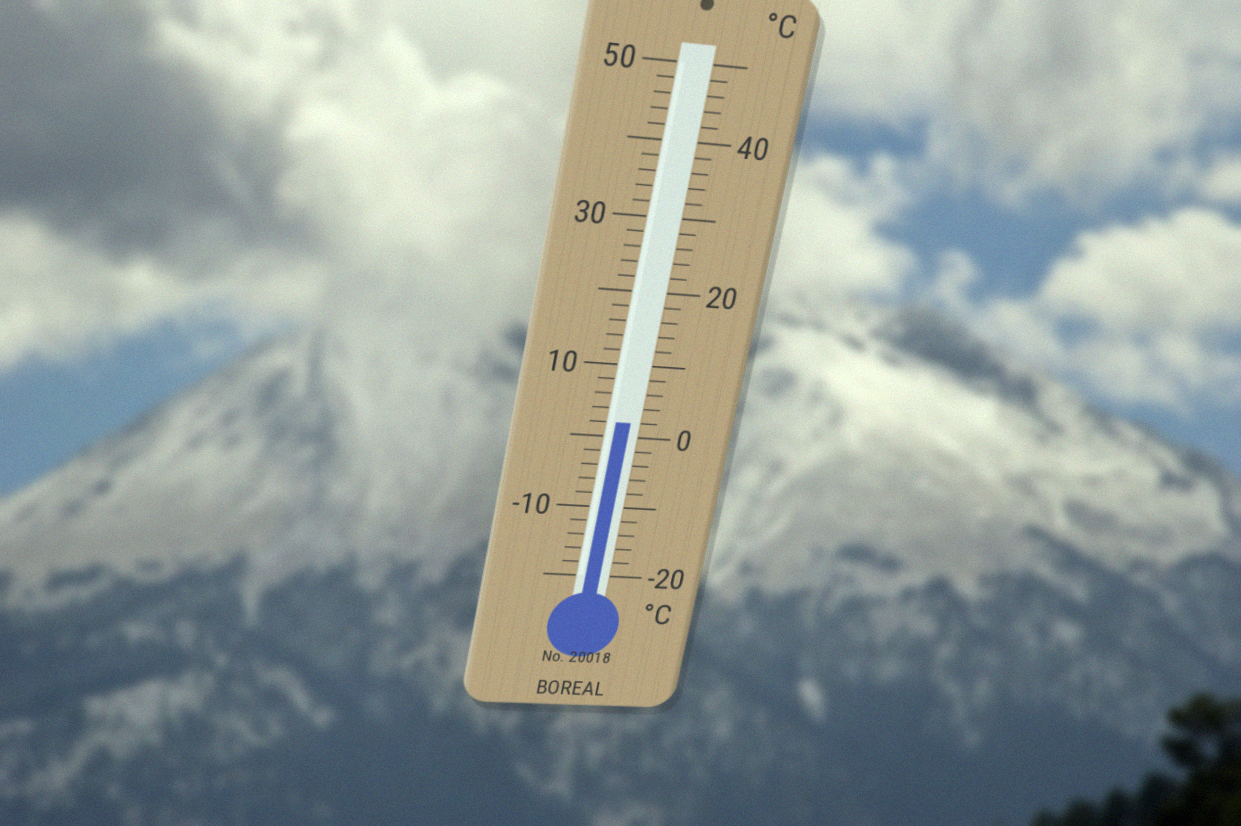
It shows value=2 unit=°C
